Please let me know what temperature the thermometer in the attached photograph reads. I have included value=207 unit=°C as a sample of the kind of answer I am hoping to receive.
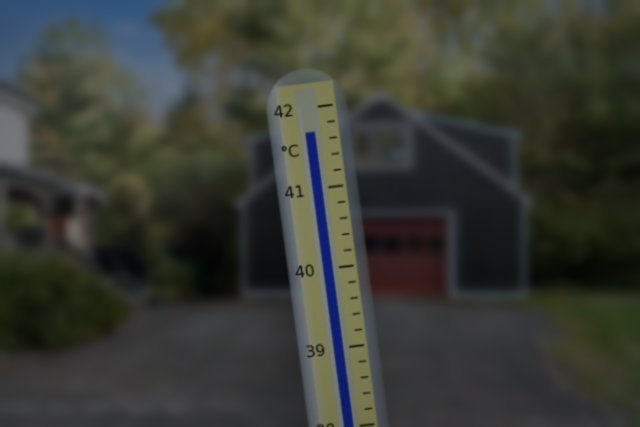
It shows value=41.7 unit=°C
